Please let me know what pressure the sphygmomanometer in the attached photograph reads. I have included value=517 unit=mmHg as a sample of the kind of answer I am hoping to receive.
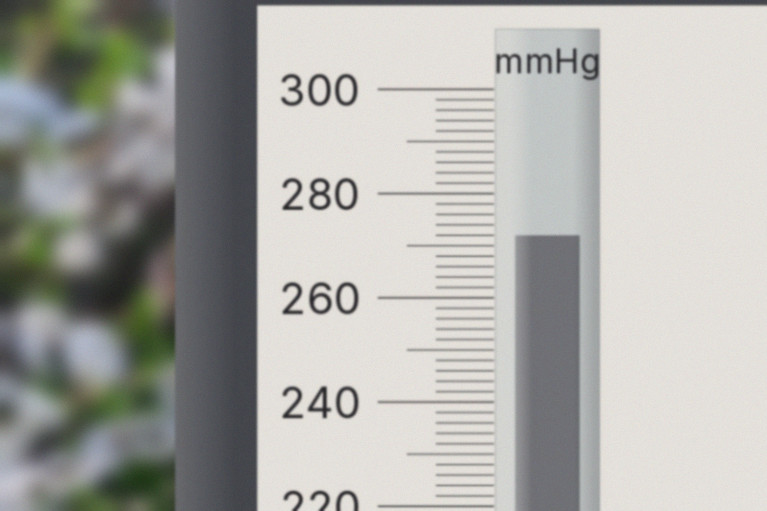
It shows value=272 unit=mmHg
